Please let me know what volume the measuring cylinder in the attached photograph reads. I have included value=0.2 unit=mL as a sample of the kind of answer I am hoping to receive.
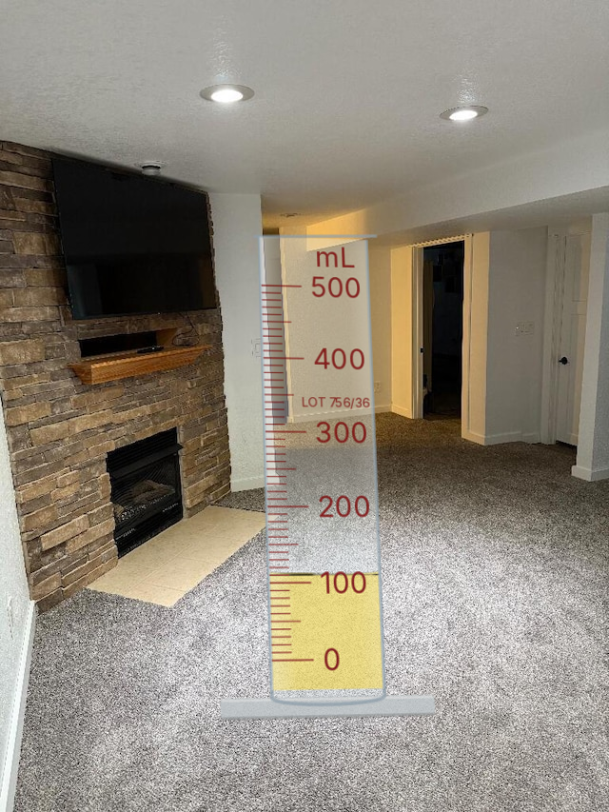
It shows value=110 unit=mL
